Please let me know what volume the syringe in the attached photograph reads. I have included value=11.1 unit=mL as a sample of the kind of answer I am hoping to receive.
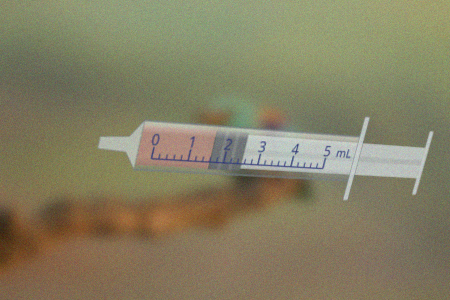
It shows value=1.6 unit=mL
